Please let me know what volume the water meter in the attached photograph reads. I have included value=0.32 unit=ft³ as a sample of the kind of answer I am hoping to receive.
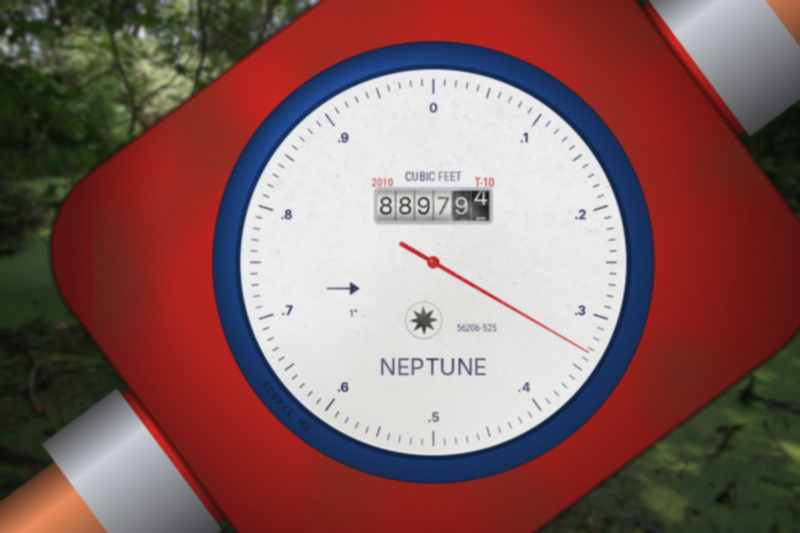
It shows value=889794.33 unit=ft³
